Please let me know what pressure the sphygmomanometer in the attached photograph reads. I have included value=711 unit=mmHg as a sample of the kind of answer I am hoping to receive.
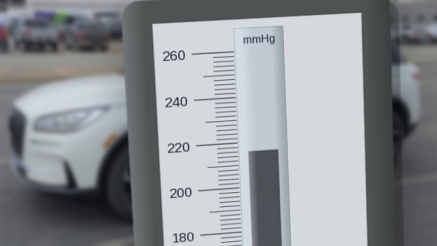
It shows value=216 unit=mmHg
